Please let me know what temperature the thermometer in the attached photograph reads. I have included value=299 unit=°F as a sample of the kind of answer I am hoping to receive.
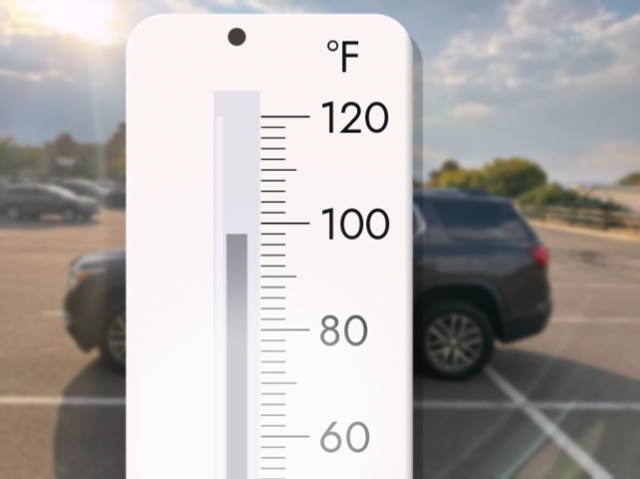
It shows value=98 unit=°F
